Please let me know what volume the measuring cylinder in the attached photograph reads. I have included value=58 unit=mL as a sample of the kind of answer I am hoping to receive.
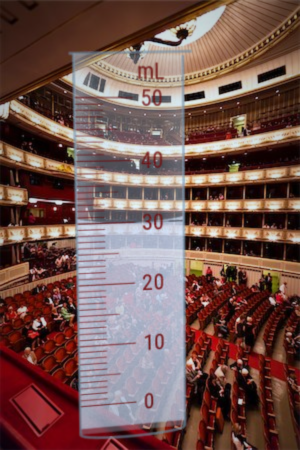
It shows value=30 unit=mL
